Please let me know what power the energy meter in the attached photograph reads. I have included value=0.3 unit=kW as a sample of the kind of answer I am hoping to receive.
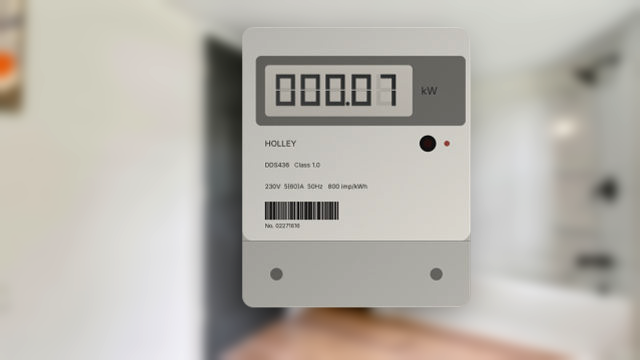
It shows value=0.07 unit=kW
